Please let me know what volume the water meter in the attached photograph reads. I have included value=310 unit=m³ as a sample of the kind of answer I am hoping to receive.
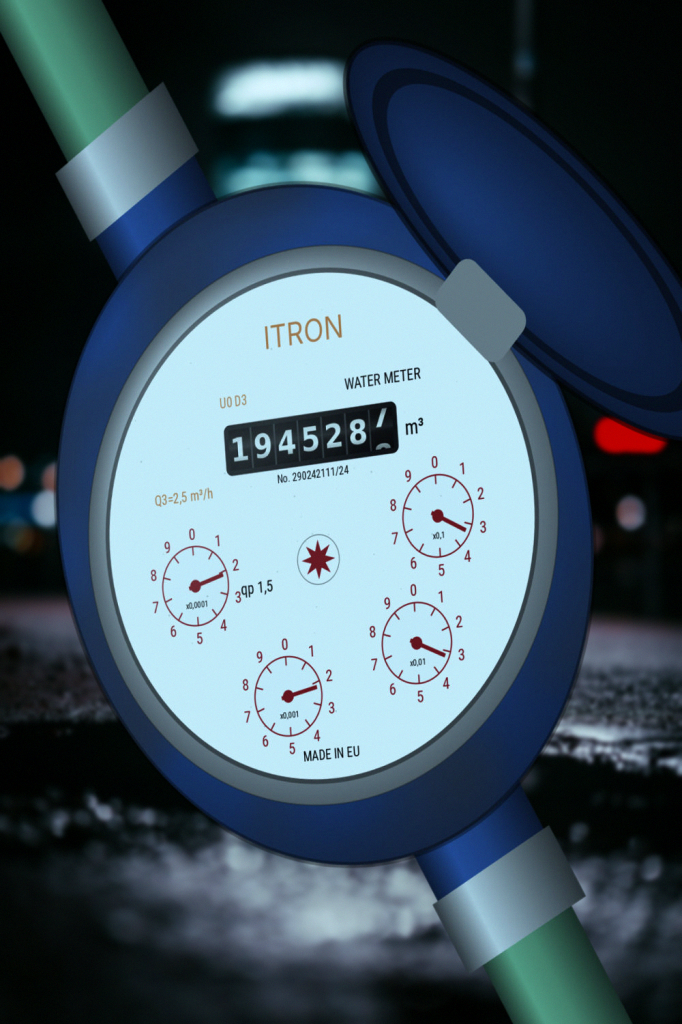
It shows value=1945287.3322 unit=m³
